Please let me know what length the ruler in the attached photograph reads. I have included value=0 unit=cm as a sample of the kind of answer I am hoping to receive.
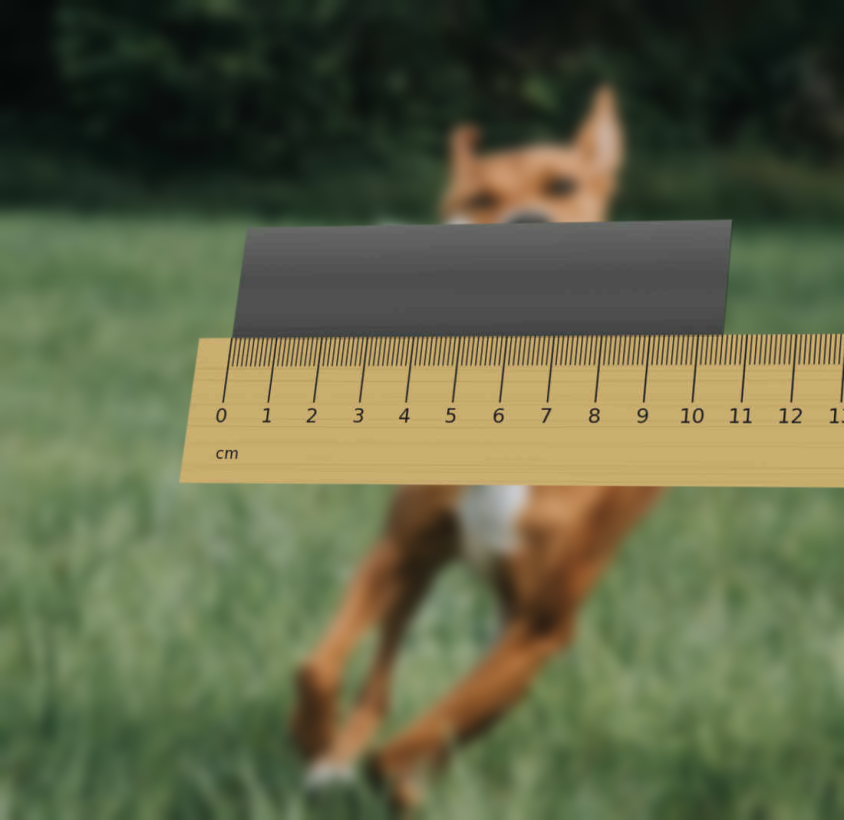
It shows value=10.5 unit=cm
